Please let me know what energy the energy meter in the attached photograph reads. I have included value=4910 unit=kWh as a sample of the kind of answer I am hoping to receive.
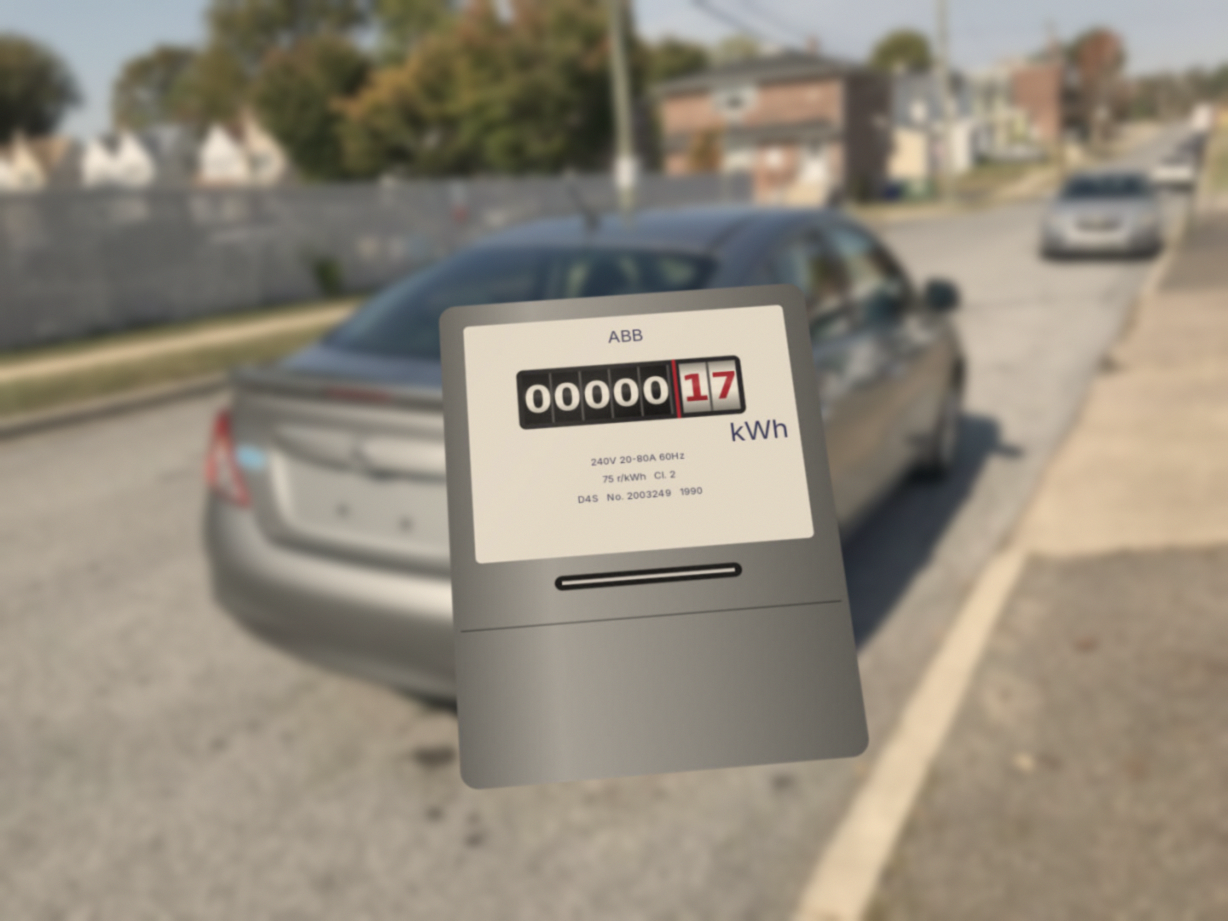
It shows value=0.17 unit=kWh
